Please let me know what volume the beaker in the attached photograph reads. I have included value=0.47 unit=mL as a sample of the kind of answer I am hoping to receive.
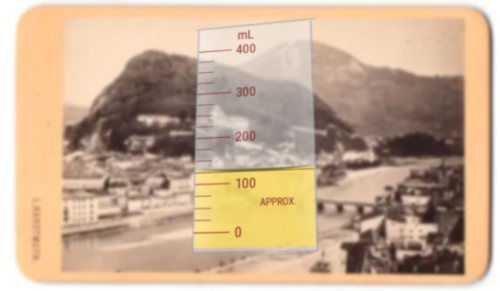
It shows value=125 unit=mL
